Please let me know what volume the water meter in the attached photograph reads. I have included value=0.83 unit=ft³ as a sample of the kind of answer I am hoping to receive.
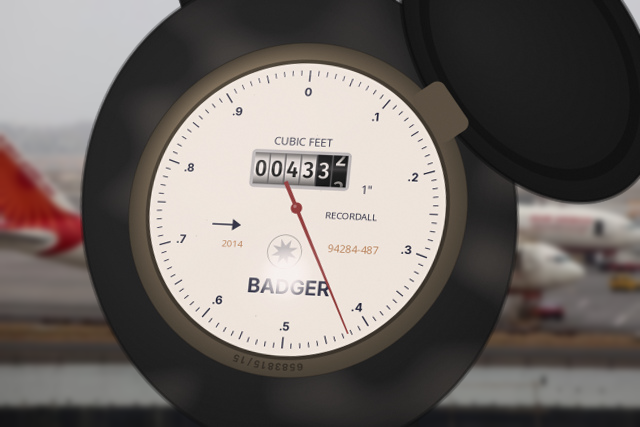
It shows value=4332.42 unit=ft³
